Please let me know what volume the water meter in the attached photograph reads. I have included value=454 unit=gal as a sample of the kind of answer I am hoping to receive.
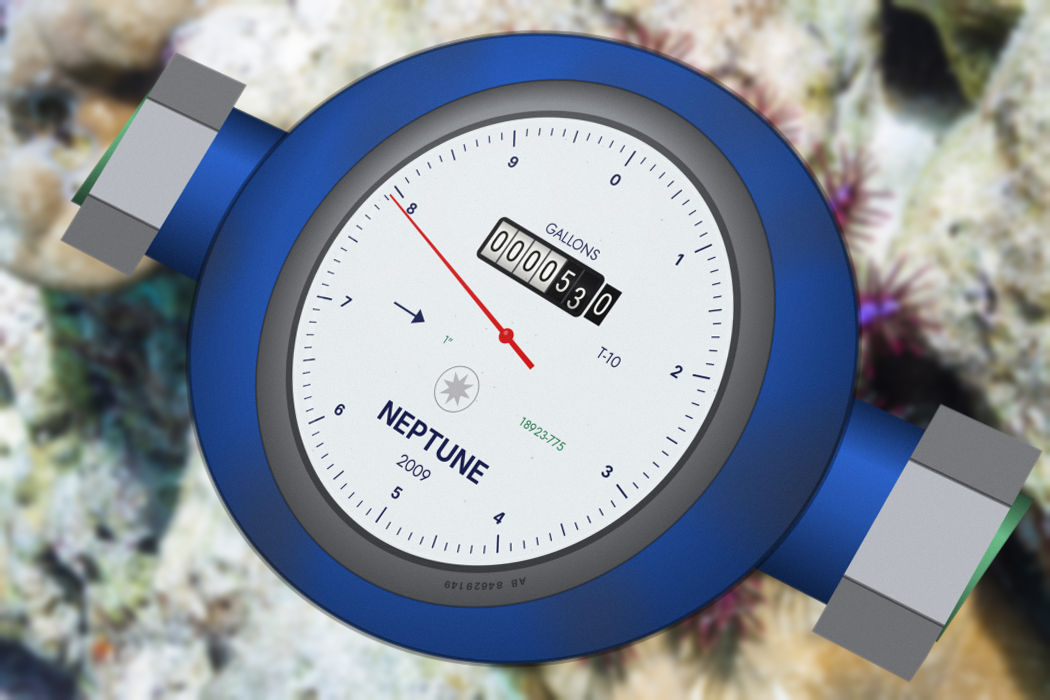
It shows value=527.9 unit=gal
